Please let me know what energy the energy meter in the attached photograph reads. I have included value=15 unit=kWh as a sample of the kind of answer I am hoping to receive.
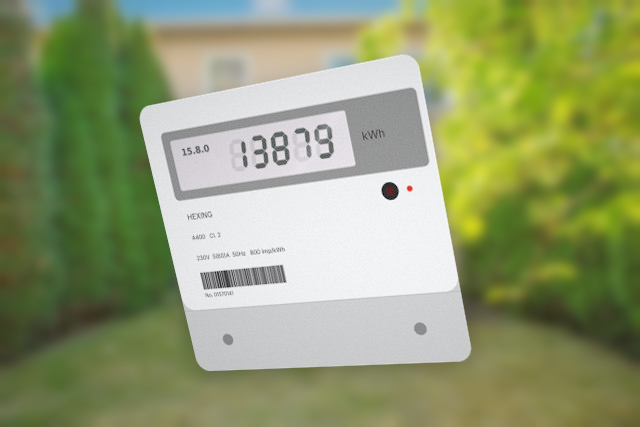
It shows value=13879 unit=kWh
